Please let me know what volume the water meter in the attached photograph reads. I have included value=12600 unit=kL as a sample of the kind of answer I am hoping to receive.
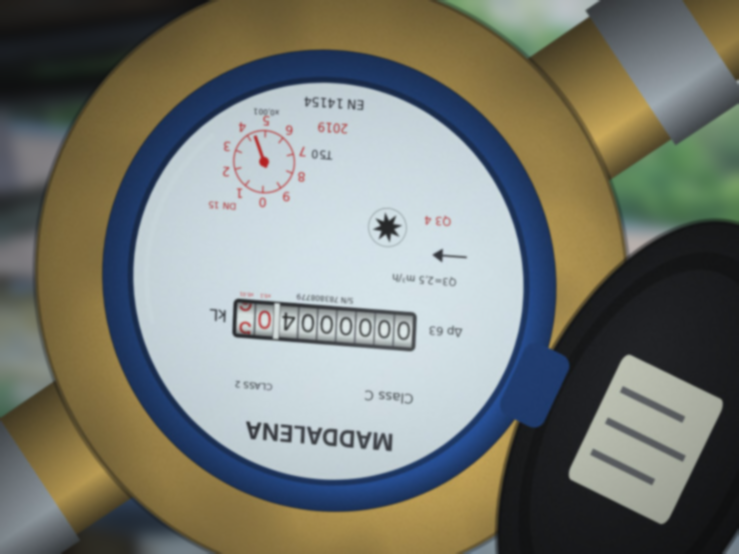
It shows value=4.054 unit=kL
